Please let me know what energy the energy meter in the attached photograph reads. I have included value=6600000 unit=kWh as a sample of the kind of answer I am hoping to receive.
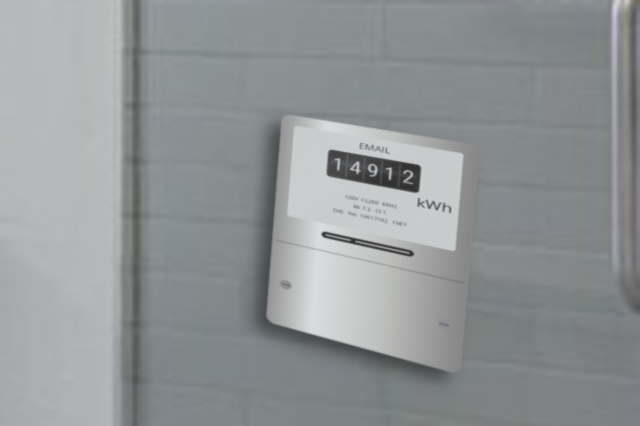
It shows value=14912 unit=kWh
